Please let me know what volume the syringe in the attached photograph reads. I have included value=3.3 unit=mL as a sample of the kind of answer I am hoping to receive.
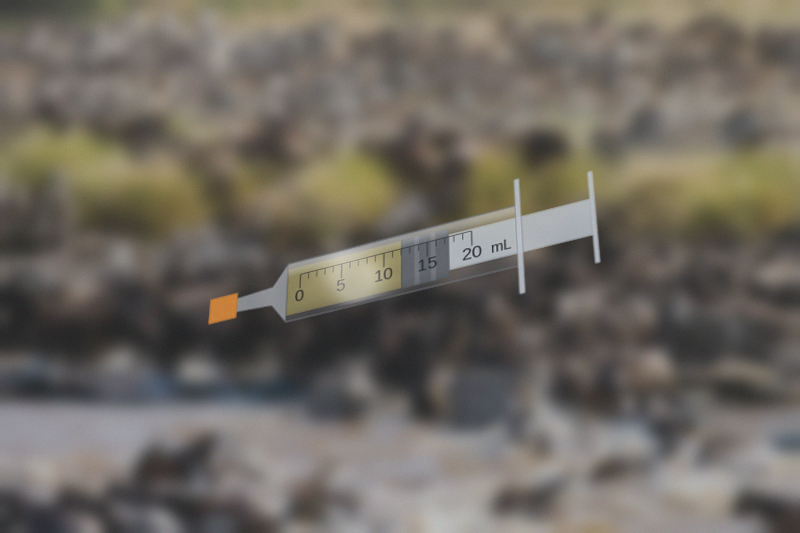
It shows value=12 unit=mL
